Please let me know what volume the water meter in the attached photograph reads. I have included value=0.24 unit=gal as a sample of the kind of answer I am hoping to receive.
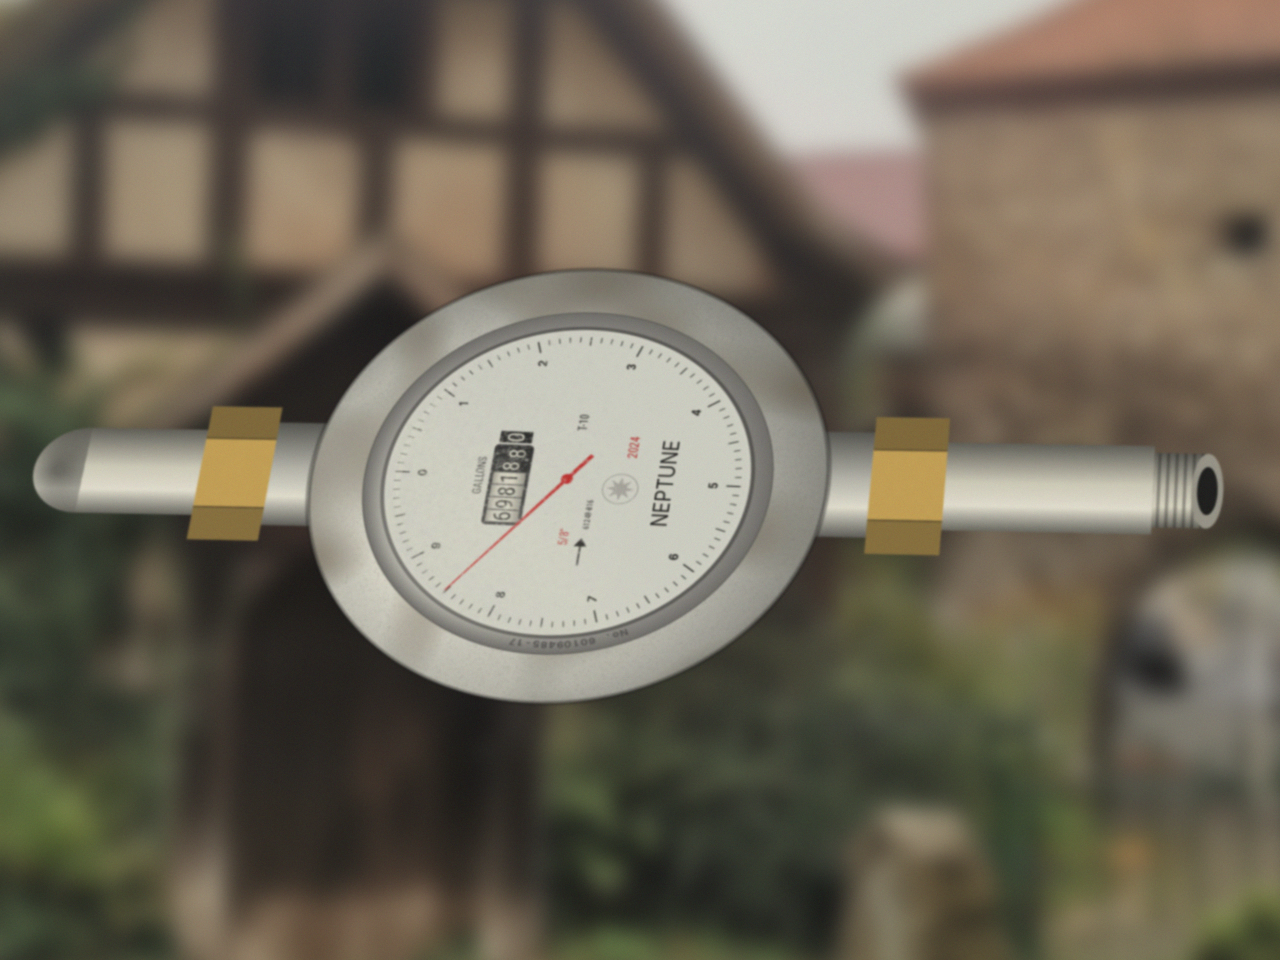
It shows value=6981878.5 unit=gal
